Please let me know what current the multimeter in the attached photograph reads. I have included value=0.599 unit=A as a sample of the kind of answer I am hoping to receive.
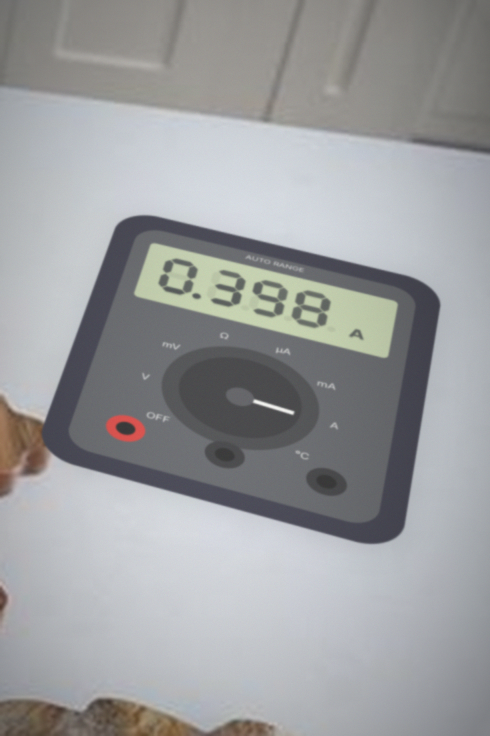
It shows value=0.398 unit=A
